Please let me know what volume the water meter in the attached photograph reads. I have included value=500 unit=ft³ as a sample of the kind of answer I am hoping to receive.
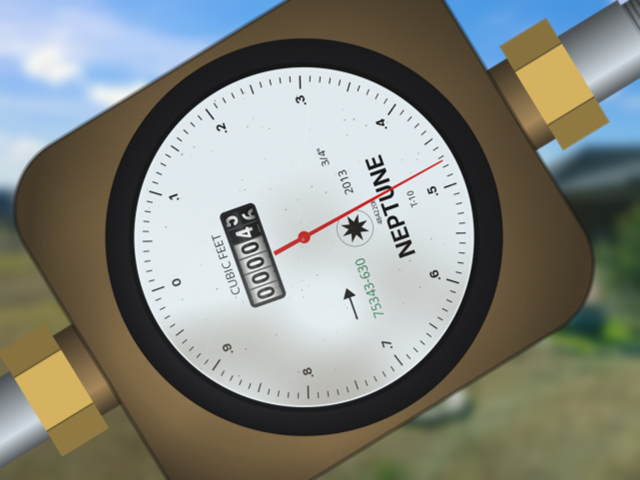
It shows value=45.47 unit=ft³
